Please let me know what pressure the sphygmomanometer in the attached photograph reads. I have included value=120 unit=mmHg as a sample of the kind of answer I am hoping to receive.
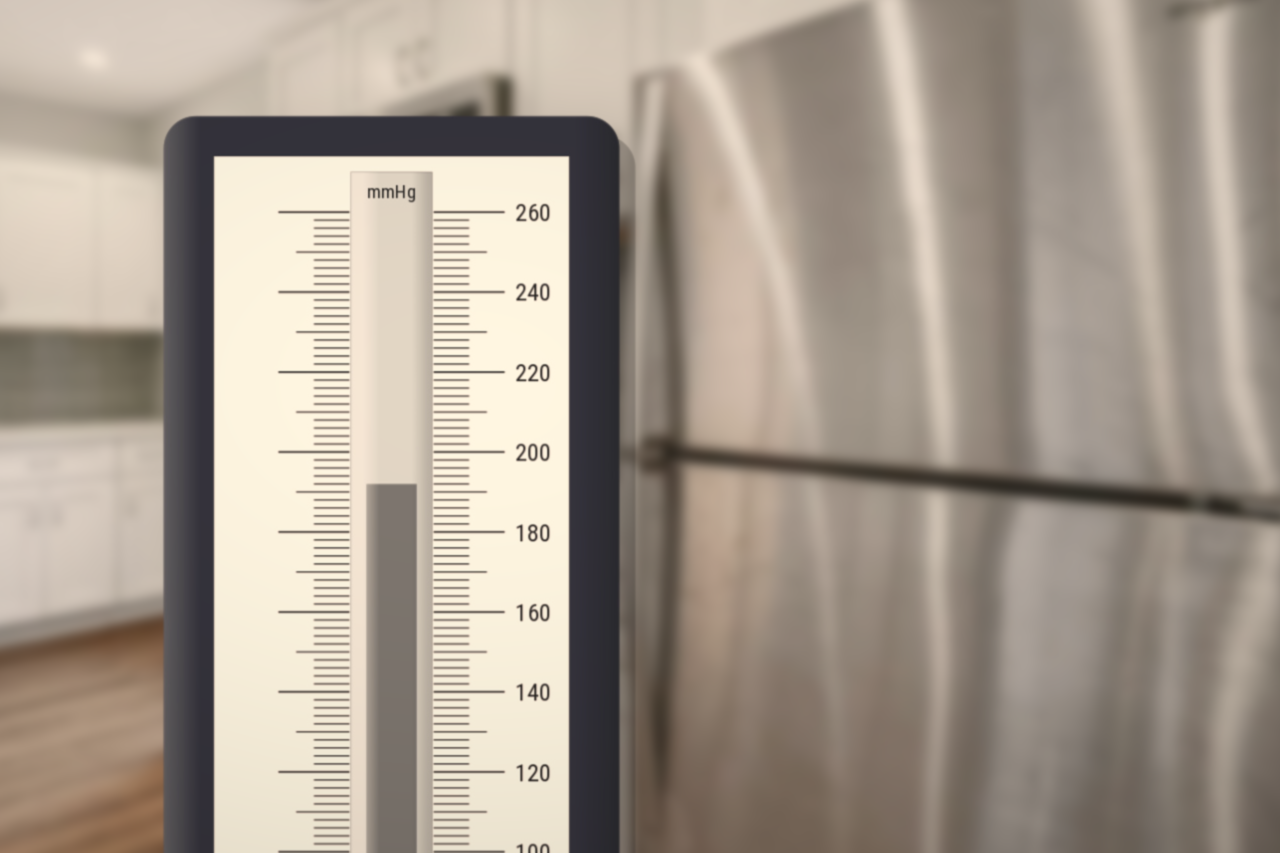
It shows value=192 unit=mmHg
